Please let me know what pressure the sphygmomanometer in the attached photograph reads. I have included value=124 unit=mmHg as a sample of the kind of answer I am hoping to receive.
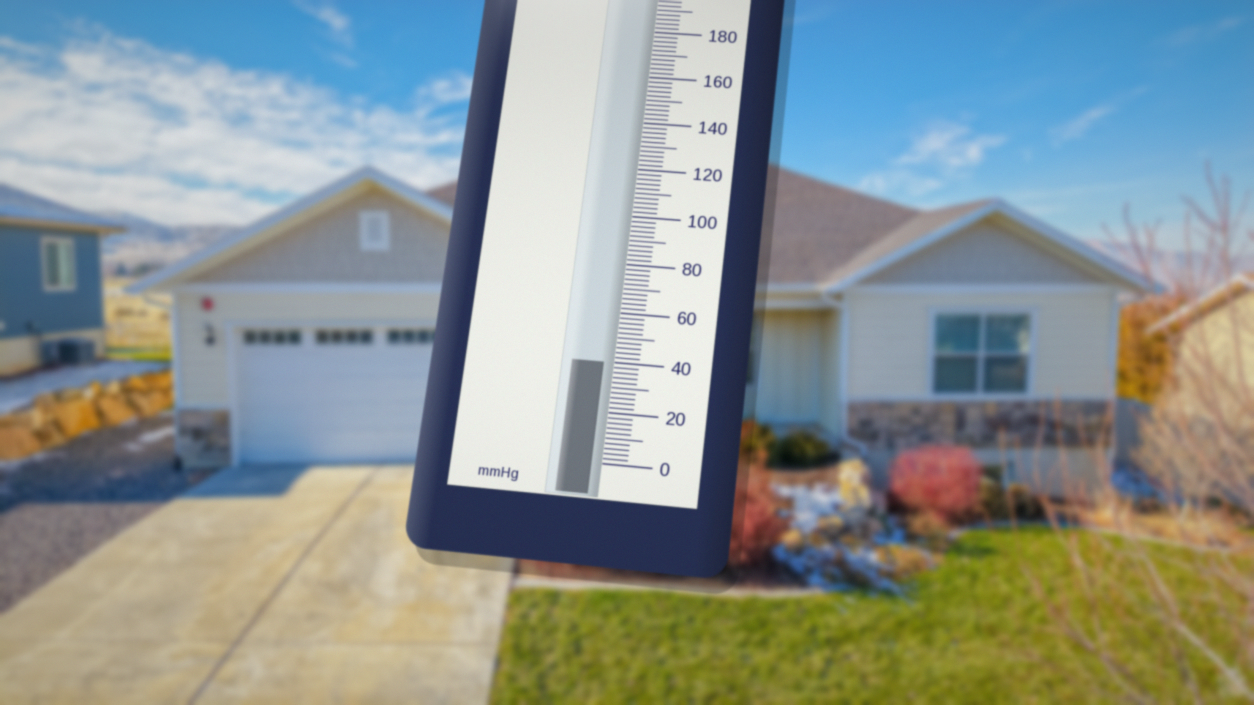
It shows value=40 unit=mmHg
